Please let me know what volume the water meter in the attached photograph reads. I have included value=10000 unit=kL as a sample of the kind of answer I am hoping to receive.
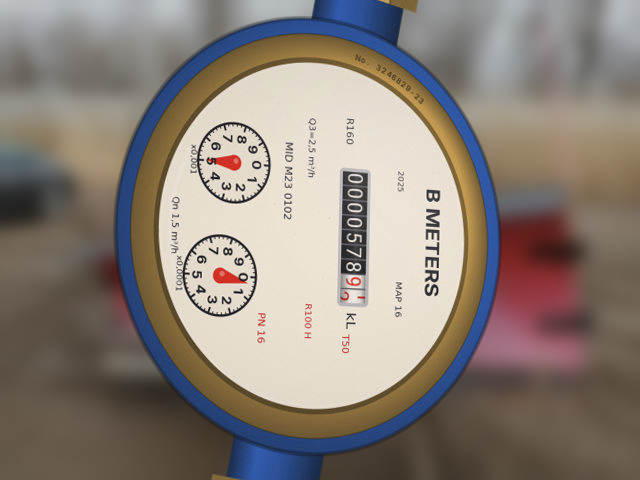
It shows value=578.9150 unit=kL
